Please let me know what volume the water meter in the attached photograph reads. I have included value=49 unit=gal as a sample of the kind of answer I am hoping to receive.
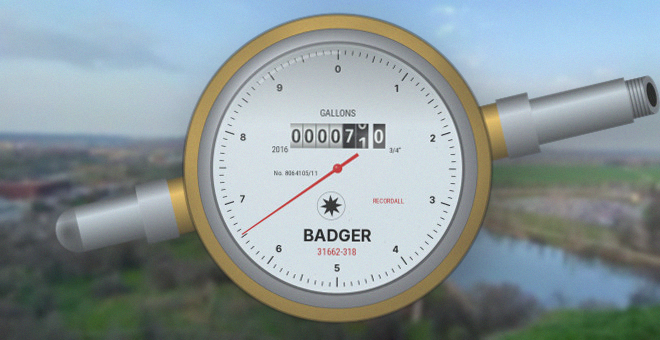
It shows value=706.5 unit=gal
